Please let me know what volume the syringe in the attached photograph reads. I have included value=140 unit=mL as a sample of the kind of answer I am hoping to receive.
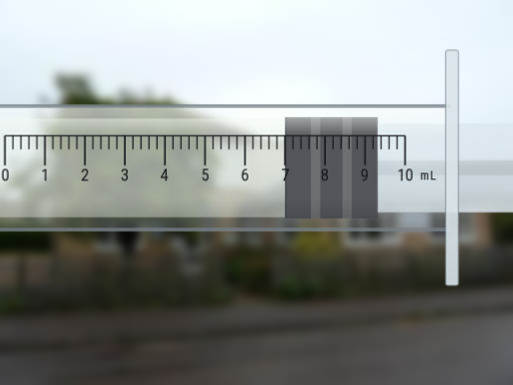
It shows value=7 unit=mL
